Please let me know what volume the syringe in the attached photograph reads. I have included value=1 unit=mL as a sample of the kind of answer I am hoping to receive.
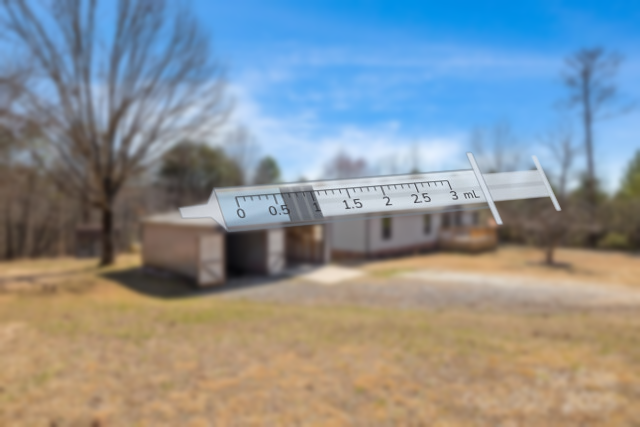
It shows value=0.6 unit=mL
